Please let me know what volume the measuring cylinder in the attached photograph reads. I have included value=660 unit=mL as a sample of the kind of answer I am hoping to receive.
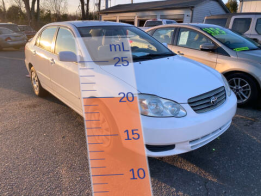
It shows value=20 unit=mL
